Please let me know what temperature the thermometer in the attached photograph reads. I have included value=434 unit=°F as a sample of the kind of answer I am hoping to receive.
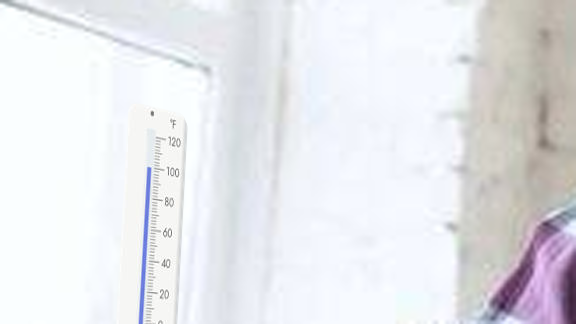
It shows value=100 unit=°F
